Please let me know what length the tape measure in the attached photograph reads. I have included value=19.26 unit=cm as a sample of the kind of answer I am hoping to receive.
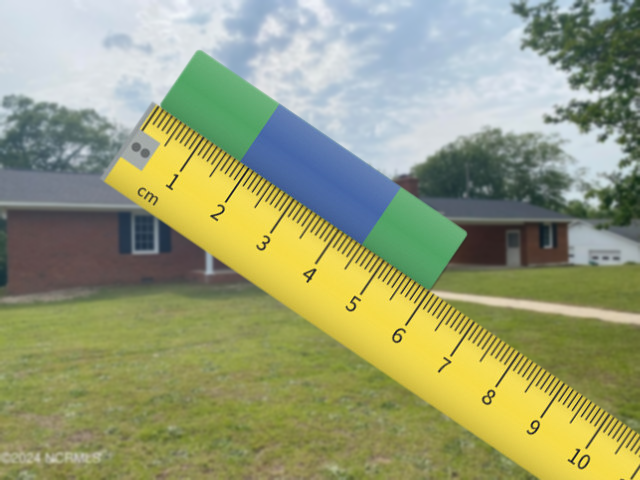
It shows value=6 unit=cm
